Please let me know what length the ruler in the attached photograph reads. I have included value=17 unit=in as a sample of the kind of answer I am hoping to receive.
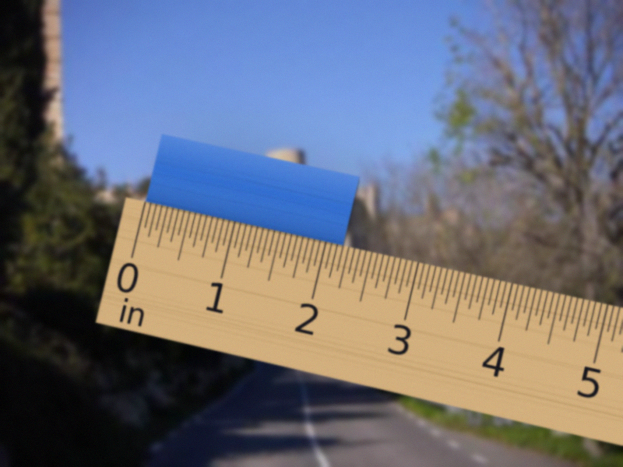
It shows value=2.1875 unit=in
